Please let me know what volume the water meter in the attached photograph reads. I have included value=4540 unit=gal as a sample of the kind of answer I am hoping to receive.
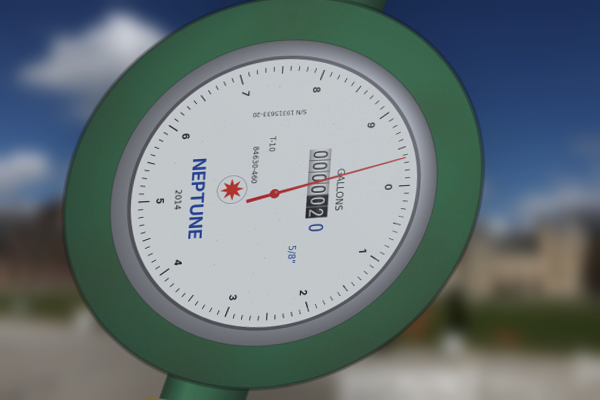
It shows value=19.6 unit=gal
